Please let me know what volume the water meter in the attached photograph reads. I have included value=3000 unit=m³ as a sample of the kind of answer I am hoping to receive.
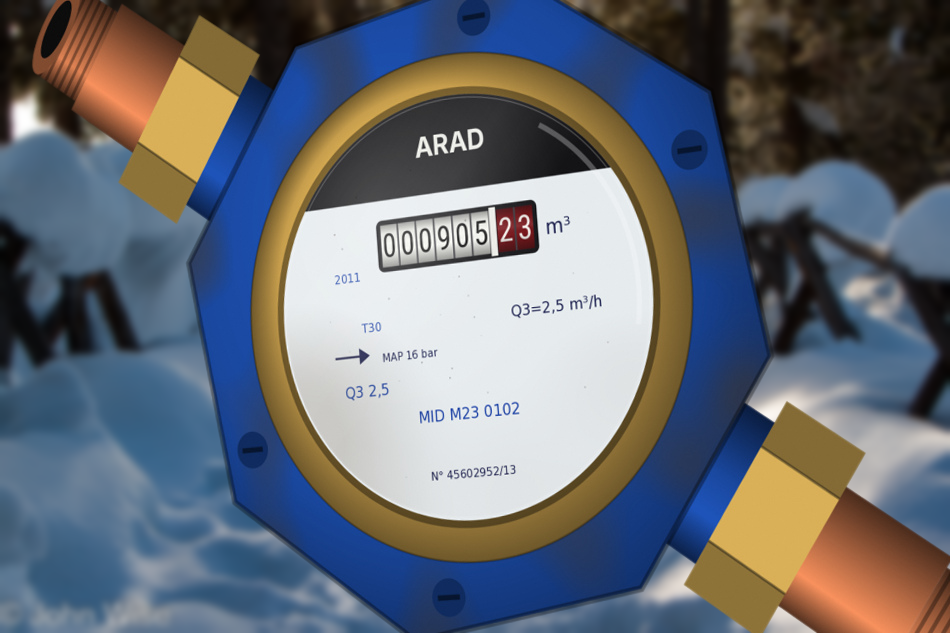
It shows value=905.23 unit=m³
